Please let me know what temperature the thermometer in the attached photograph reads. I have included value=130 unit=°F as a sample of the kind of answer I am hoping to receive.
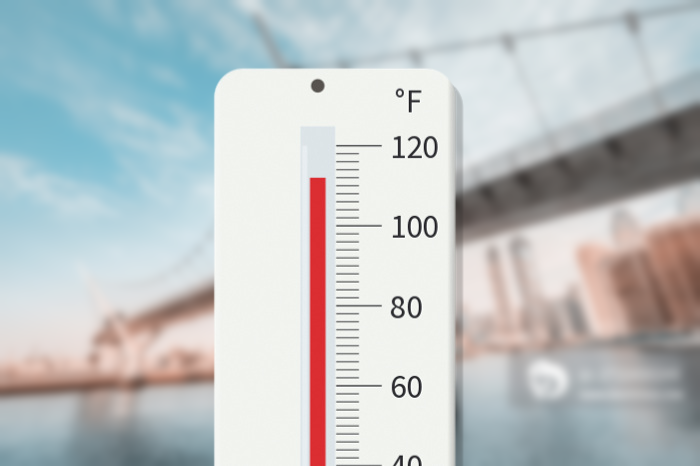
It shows value=112 unit=°F
